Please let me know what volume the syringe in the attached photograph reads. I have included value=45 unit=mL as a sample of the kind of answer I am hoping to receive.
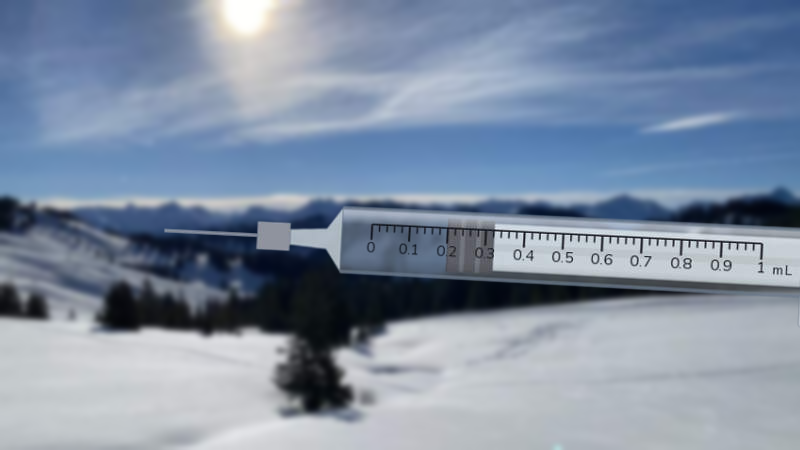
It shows value=0.2 unit=mL
